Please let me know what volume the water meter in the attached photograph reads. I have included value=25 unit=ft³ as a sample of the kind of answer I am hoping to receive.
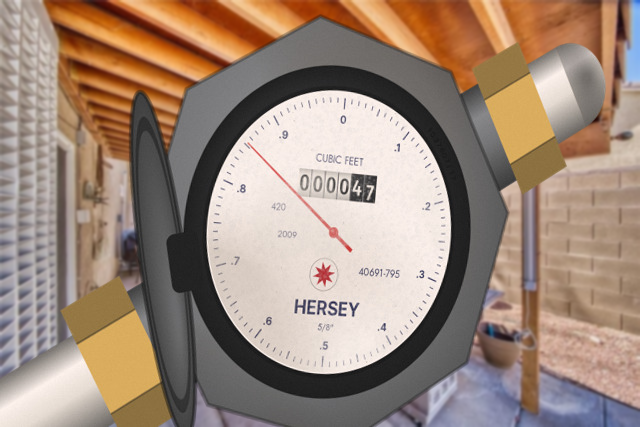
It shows value=46.85 unit=ft³
